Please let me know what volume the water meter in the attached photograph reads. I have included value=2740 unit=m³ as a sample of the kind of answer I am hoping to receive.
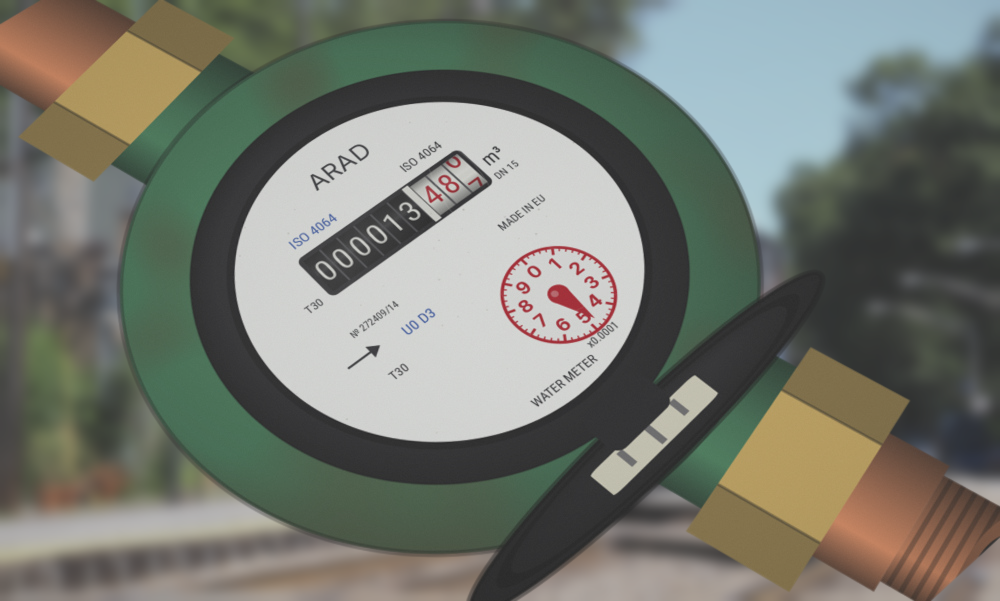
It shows value=13.4864 unit=m³
